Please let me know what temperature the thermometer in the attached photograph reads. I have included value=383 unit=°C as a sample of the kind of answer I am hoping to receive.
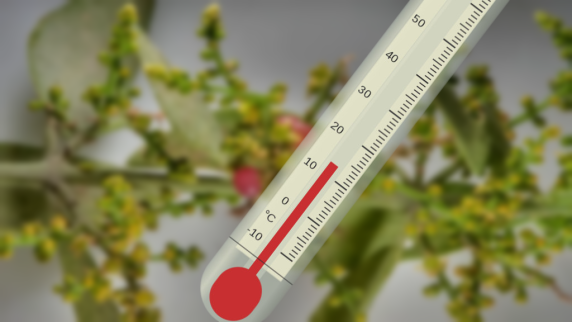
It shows value=13 unit=°C
